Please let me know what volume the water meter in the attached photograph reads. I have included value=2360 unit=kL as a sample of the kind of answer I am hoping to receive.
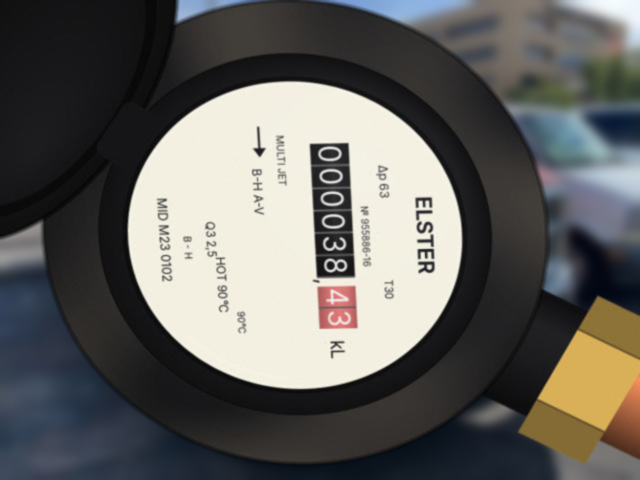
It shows value=38.43 unit=kL
